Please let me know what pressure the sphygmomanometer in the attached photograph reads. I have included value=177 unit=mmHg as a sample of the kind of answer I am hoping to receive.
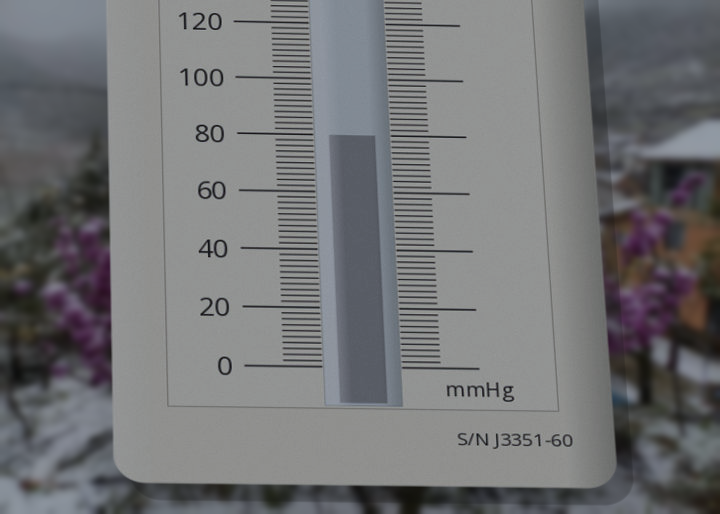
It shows value=80 unit=mmHg
